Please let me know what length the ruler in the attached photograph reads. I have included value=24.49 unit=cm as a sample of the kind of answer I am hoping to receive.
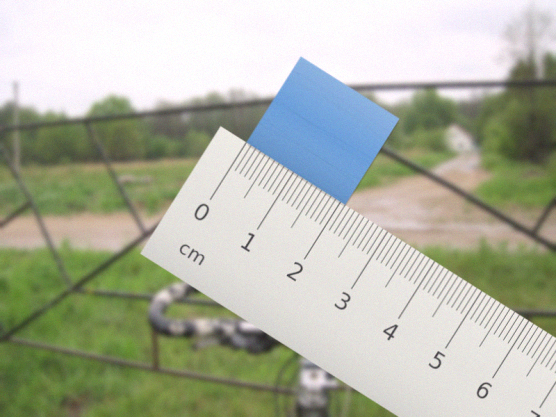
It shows value=2.1 unit=cm
